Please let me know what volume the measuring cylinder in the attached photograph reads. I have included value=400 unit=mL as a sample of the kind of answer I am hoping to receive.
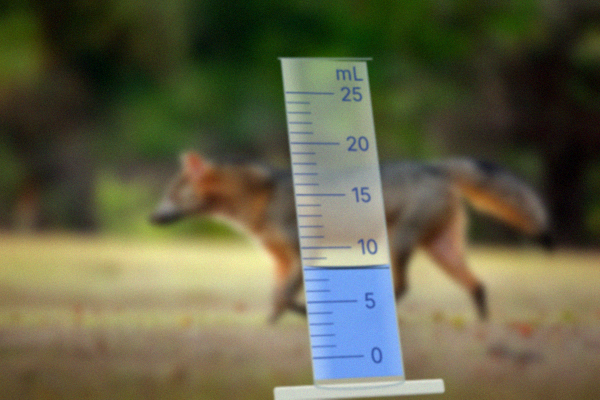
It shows value=8 unit=mL
